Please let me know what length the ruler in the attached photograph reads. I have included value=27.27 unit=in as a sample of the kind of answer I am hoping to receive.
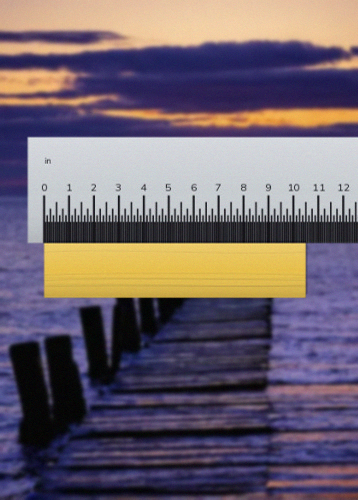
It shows value=10.5 unit=in
